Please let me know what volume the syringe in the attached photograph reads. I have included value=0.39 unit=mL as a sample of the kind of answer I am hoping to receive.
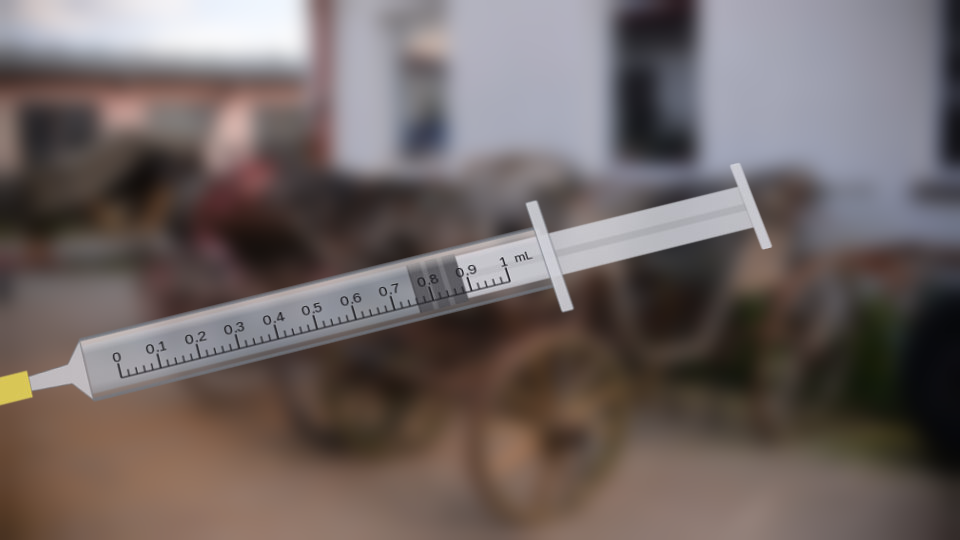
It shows value=0.76 unit=mL
